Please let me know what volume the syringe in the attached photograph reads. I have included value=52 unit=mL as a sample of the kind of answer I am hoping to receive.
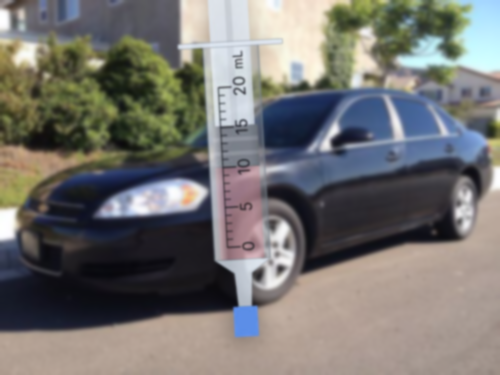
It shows value=10 unit=mL
